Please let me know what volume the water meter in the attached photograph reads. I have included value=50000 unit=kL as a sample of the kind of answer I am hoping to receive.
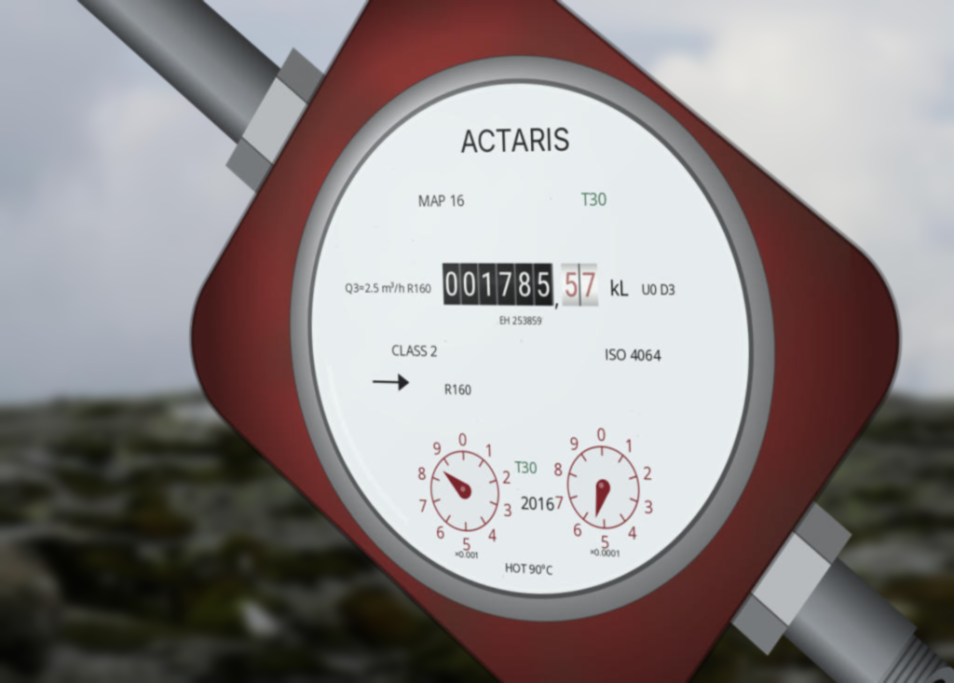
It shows value=1785.5785 unit=kL
